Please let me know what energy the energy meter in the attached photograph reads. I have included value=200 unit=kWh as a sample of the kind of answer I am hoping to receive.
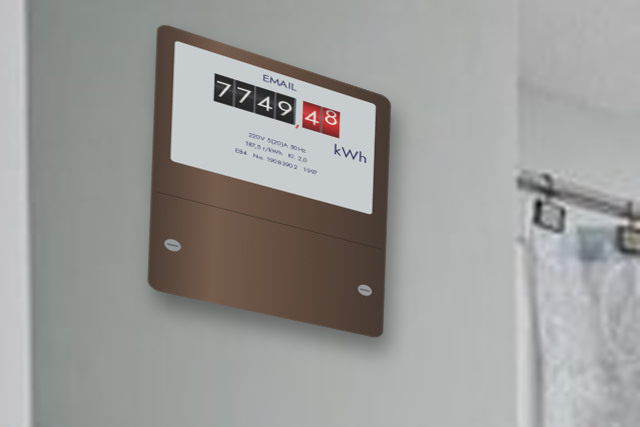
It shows value=7749.48 unit=kWh
